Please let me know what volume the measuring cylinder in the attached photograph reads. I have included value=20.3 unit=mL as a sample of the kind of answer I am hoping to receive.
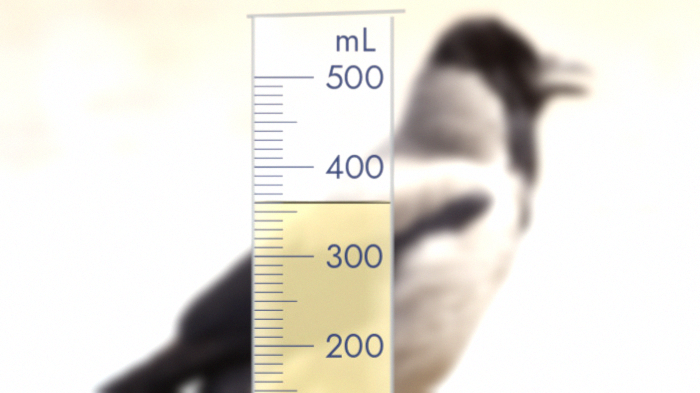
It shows value=360 unit=mL
